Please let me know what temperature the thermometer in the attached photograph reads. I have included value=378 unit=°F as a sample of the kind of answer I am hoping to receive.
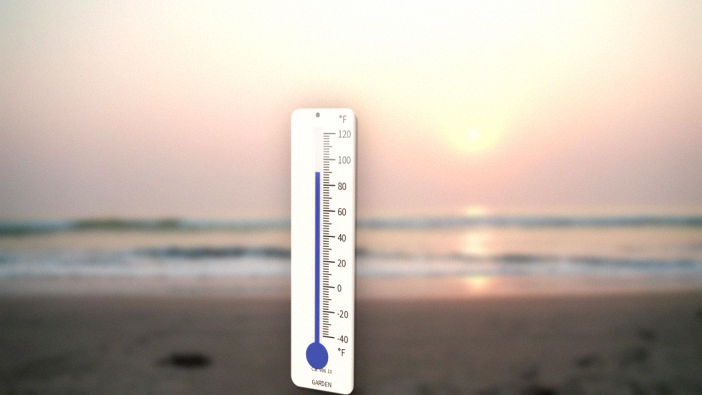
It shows value=90 unit=°F
